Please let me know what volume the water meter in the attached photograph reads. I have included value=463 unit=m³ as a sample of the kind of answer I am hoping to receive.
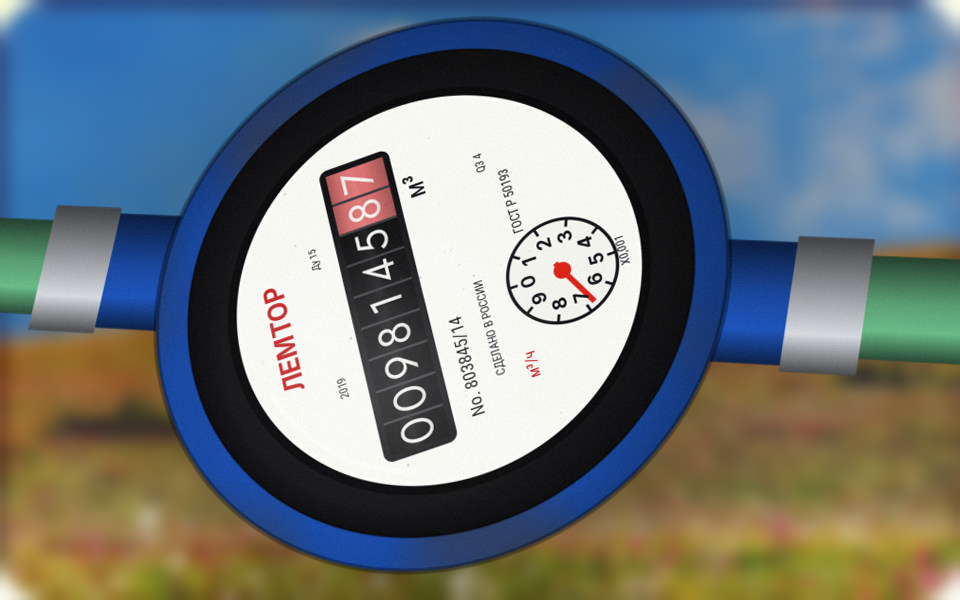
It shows value=98145.876 unit=m³
